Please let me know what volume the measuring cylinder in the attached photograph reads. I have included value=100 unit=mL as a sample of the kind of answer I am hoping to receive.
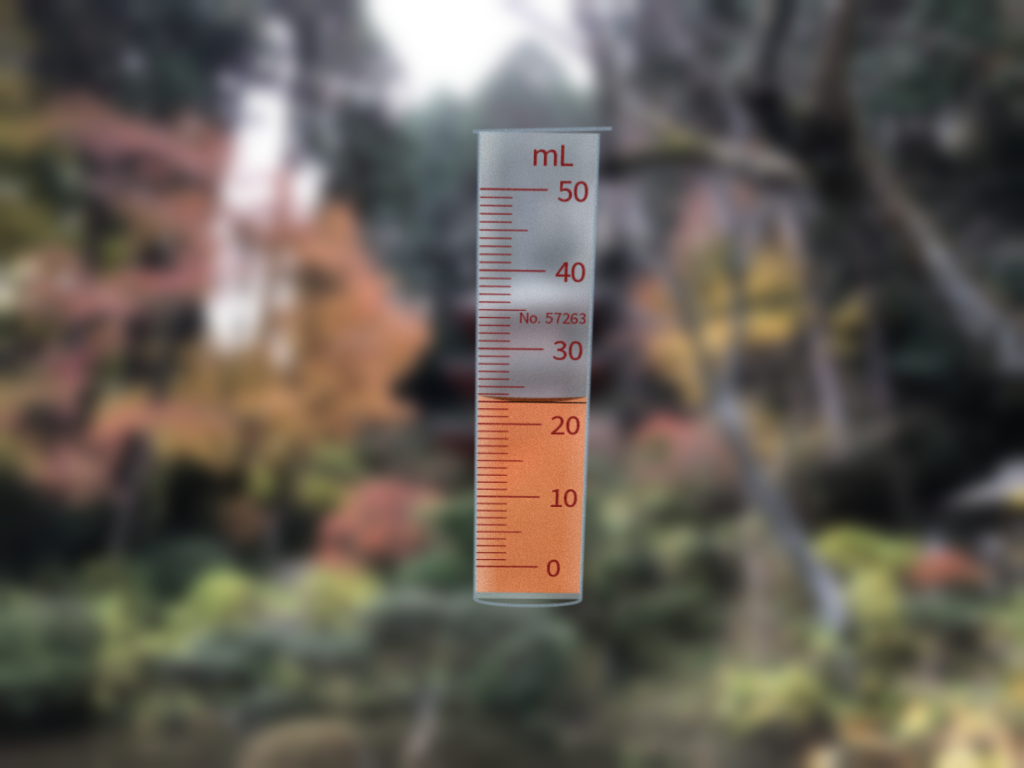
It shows value=23 unit=mL
